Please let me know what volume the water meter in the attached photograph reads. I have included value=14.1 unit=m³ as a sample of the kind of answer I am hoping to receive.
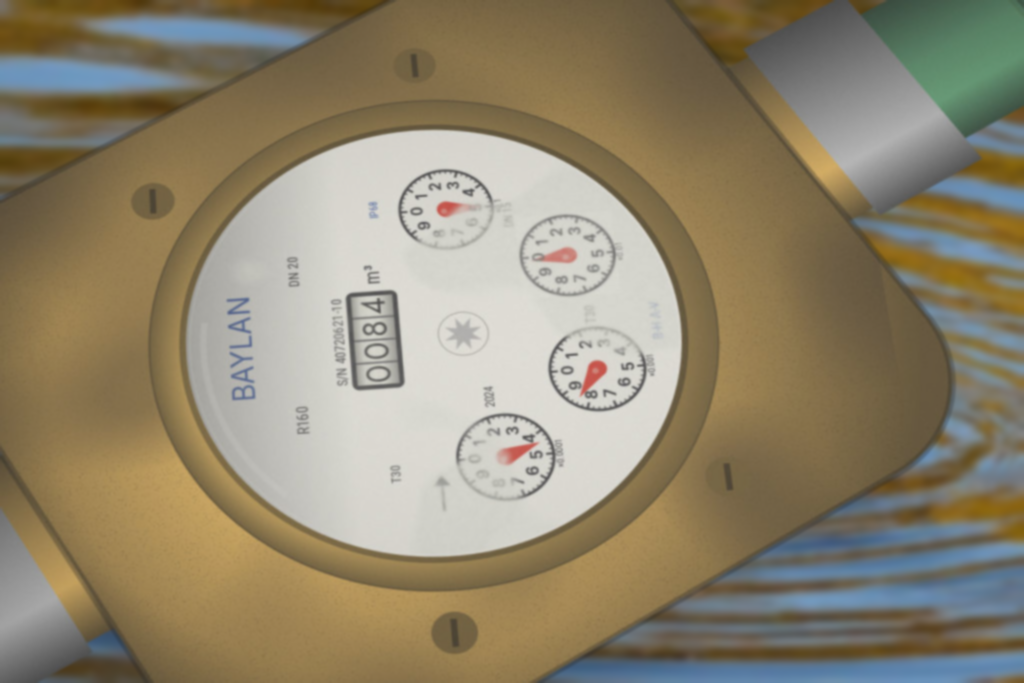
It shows value=84.4984 unit=m³
